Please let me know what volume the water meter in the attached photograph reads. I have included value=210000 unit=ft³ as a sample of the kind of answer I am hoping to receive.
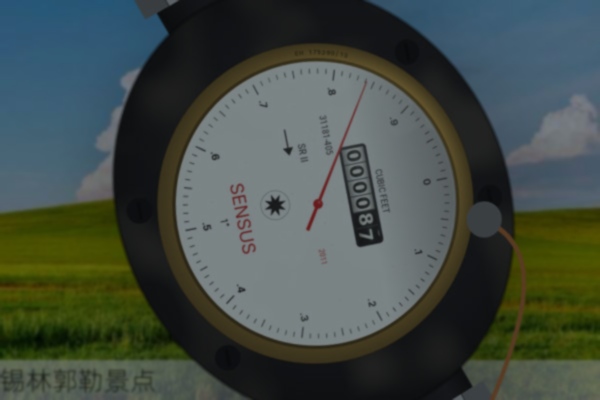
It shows value=86.84 unit=ft³
